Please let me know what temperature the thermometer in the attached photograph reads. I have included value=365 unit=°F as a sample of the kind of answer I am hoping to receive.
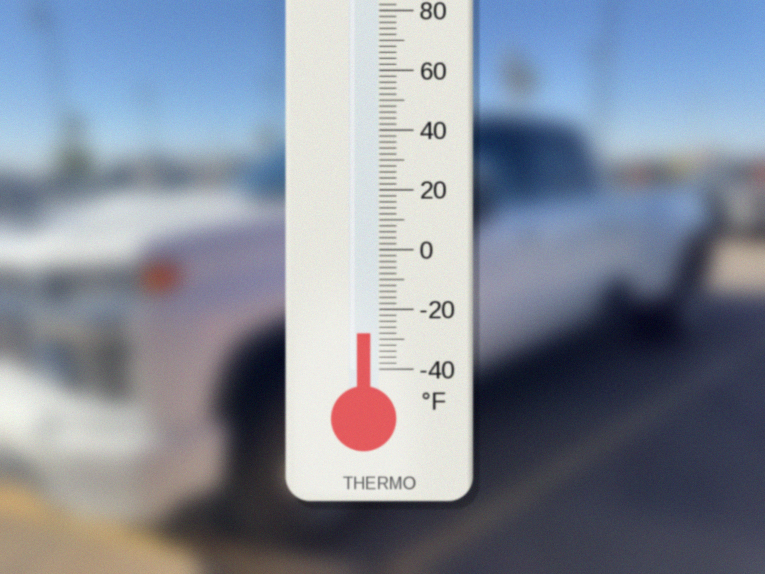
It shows value=-28 unit=°F
